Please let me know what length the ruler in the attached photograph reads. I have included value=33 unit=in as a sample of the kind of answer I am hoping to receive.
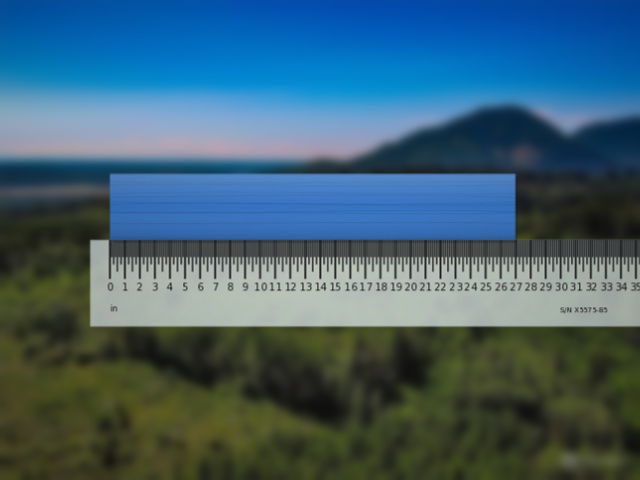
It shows value=27 unit=in
